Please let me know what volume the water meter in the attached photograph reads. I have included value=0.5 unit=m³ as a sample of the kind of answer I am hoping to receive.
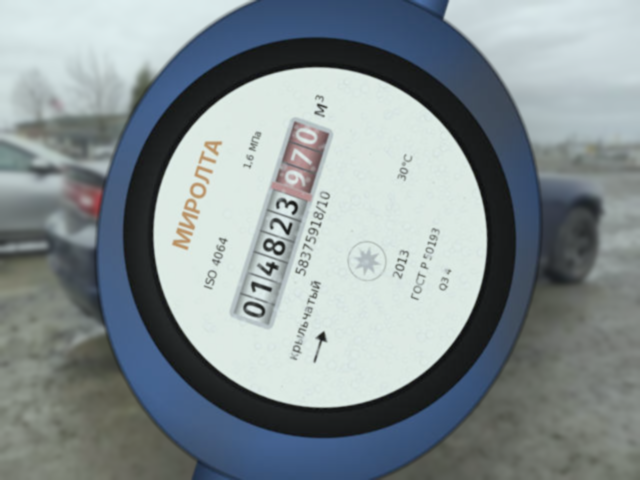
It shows value=14823.970 unit=m³
